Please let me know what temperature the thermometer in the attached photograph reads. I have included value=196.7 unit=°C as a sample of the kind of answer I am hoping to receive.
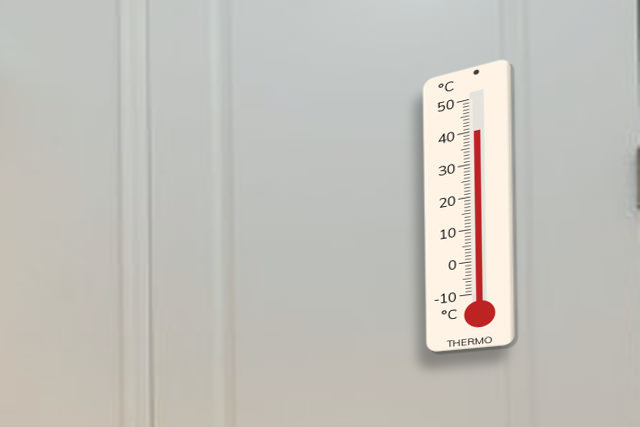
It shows value=40 unit=°C
